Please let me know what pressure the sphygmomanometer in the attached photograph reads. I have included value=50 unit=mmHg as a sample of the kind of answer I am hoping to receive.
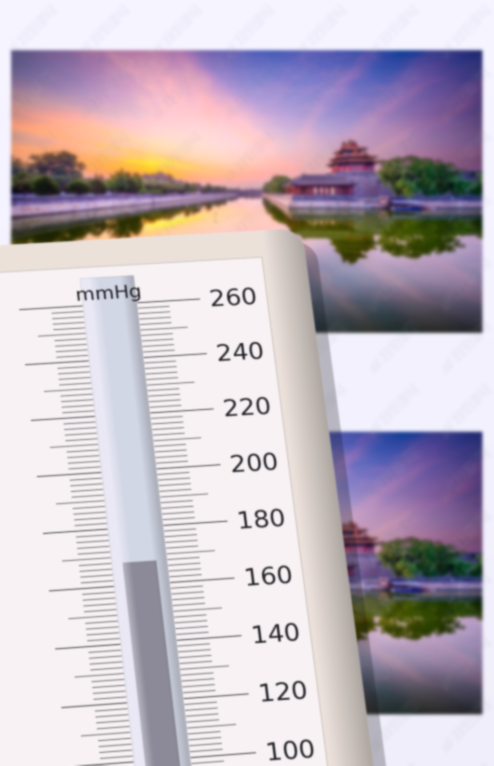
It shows value=168 unit=mmHg
